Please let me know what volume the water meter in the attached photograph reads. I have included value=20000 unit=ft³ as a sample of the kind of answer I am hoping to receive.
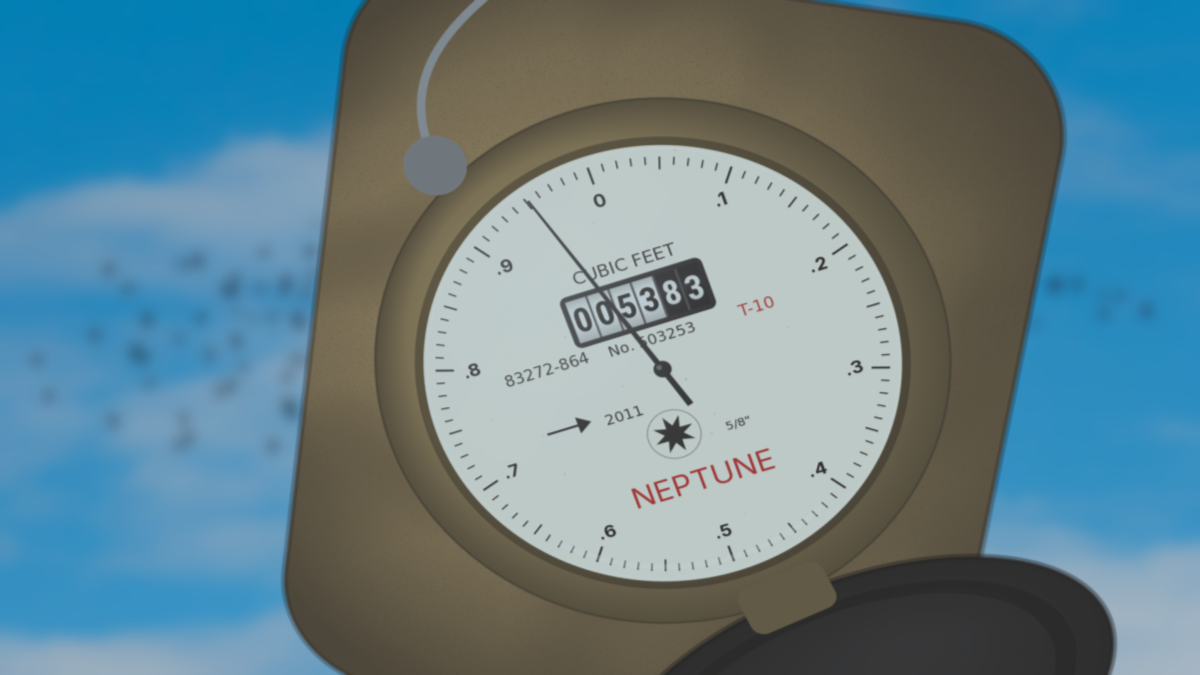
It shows value=5382.95 unit=ft³
